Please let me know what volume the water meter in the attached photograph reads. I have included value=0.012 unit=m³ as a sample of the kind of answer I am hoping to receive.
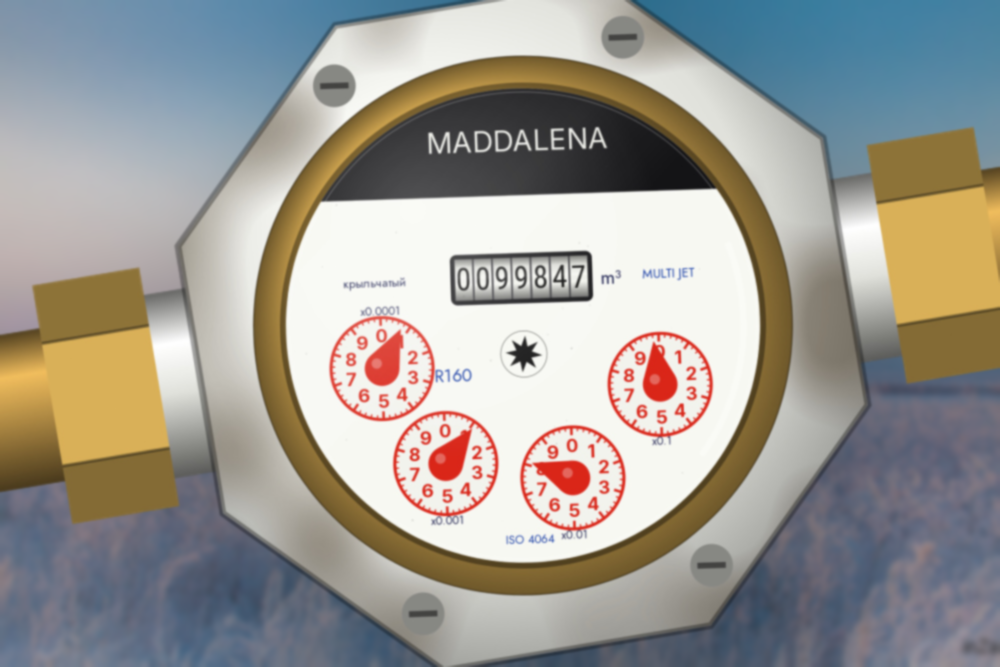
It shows value=99846.9810 unit=m³
